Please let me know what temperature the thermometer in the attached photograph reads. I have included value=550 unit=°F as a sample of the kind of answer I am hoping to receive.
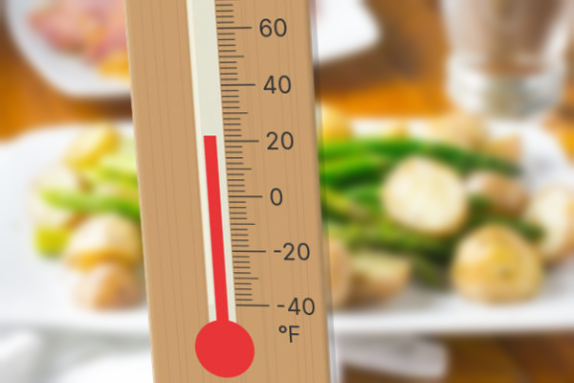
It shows value=22 unit=°F
